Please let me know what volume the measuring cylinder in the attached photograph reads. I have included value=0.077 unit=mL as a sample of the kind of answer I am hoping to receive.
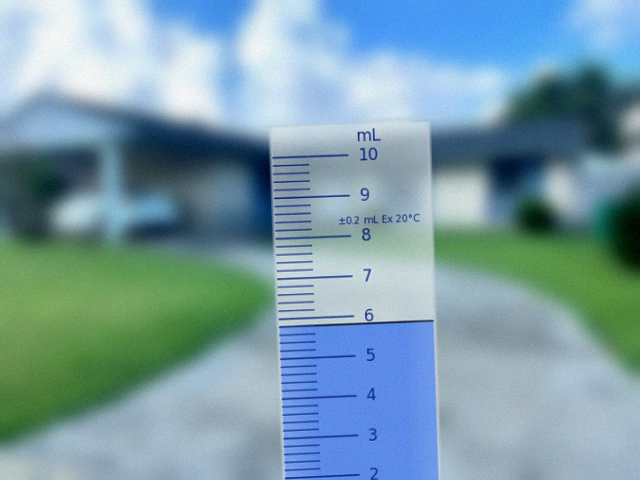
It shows value=5.8 unit=mL
